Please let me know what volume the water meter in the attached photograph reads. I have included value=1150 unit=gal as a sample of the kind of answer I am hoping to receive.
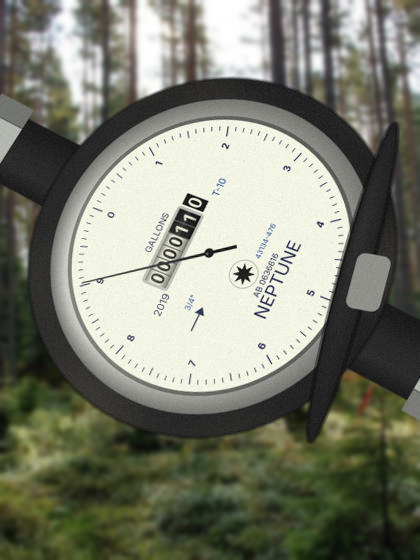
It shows value=109.0 unit=gal
